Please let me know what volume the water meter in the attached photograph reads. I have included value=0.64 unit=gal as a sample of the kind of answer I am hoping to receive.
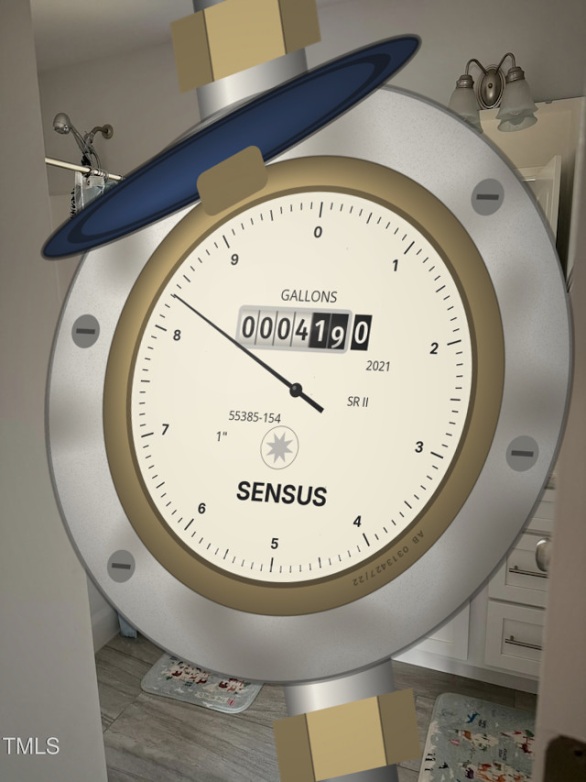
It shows value=4188.3 unit=gal
